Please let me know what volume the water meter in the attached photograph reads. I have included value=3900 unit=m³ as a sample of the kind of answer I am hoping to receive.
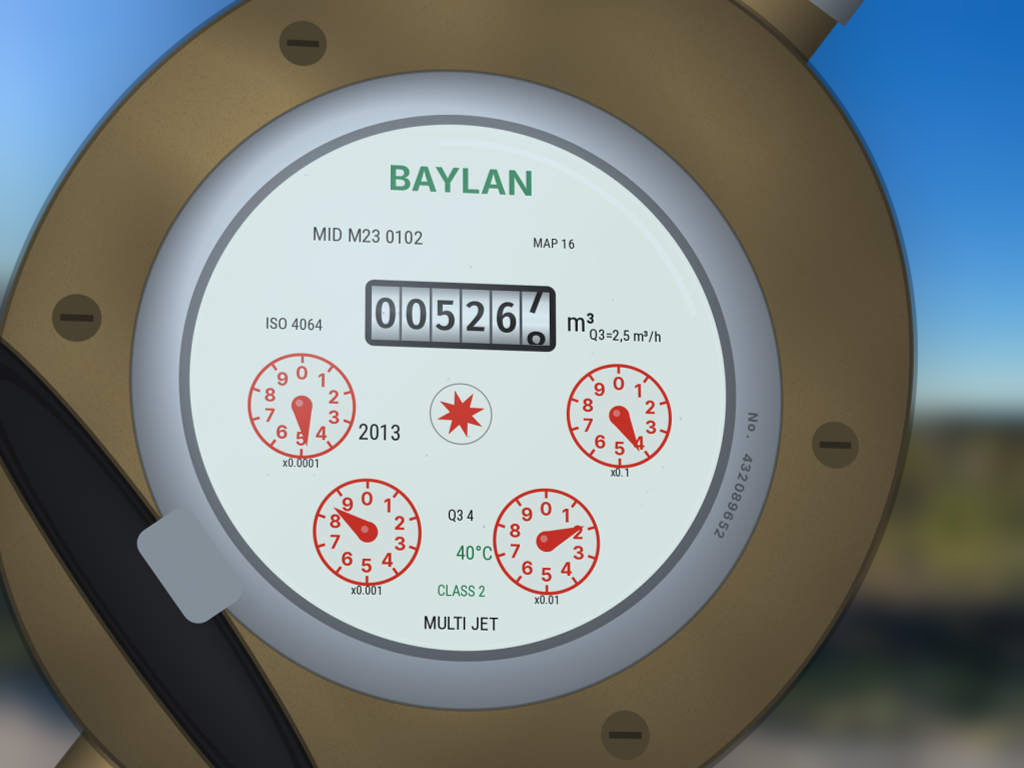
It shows value=5267.4184 unit=m³
